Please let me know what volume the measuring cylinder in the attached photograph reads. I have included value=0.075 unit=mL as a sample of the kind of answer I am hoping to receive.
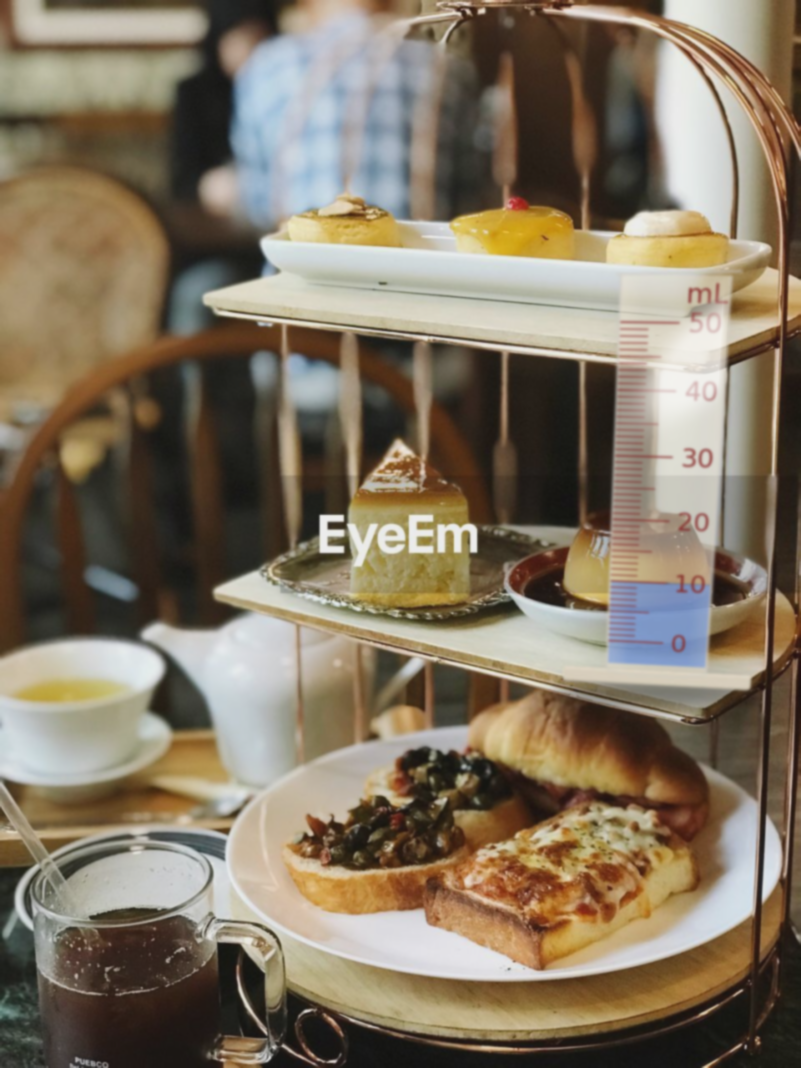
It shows value=10 unit=mL
